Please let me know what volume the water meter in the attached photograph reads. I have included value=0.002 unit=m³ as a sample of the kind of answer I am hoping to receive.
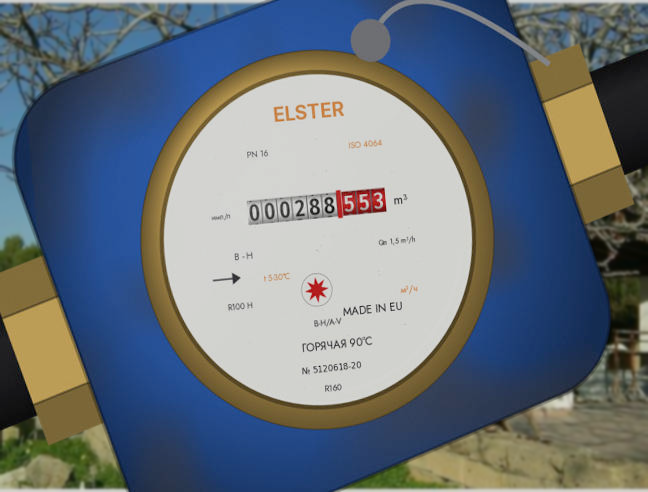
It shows value=288.553 unit=m³
